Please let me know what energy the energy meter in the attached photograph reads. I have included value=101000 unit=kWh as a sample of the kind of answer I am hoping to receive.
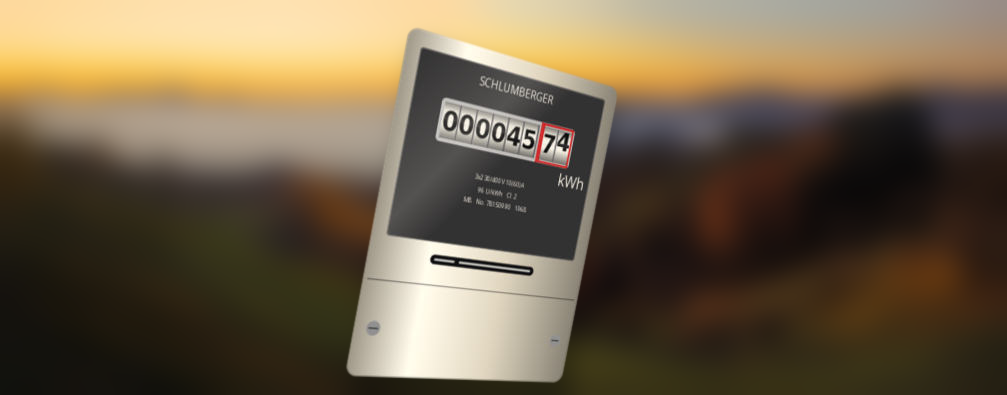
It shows value=45.74 unit=kWh
